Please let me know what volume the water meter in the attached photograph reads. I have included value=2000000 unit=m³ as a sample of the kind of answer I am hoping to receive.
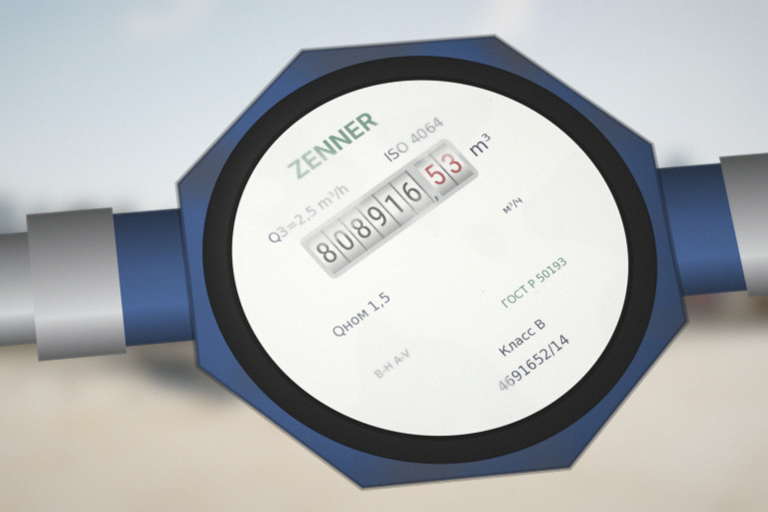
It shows value=808916.53 unit=m³
